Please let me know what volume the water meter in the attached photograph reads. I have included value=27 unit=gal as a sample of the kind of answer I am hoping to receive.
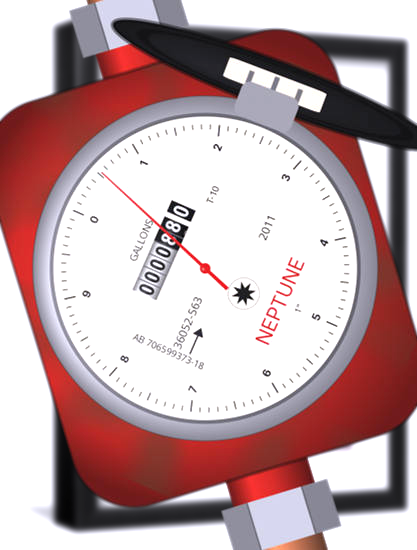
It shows value=880.5 unit=gal
